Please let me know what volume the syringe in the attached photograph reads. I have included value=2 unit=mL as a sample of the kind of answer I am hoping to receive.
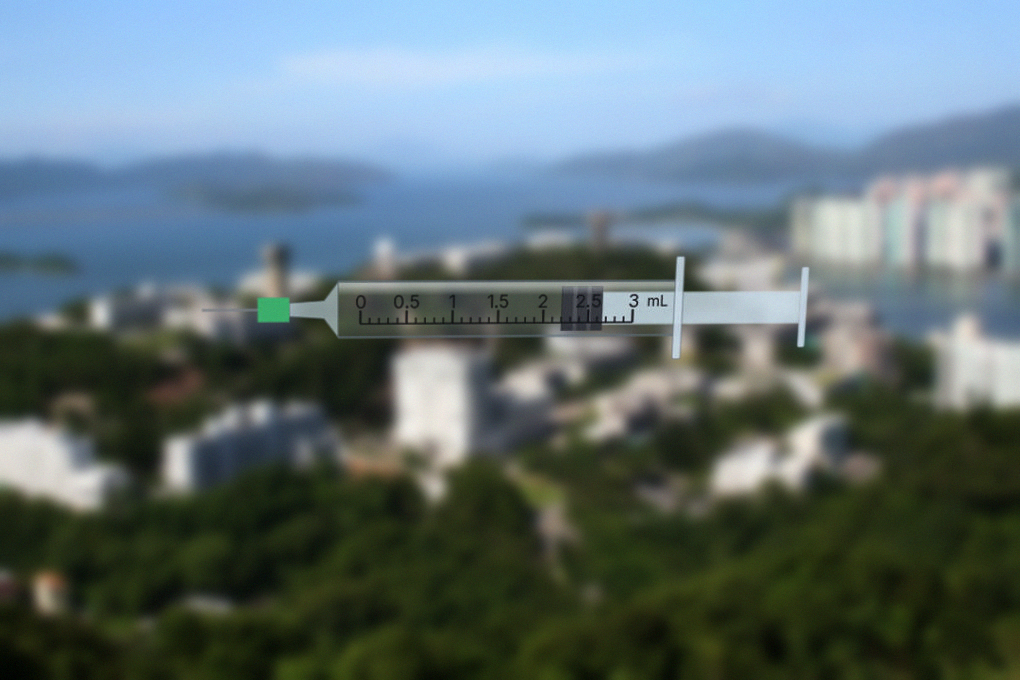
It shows value=2.2 unit=mL
